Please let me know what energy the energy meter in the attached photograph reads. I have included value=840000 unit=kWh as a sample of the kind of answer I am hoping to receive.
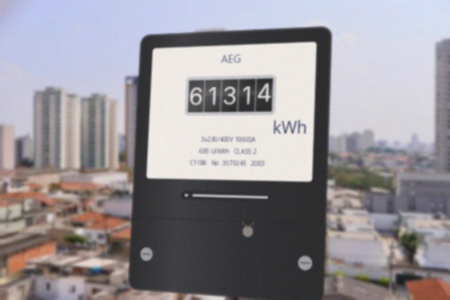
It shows value=61314 unit=kWh
